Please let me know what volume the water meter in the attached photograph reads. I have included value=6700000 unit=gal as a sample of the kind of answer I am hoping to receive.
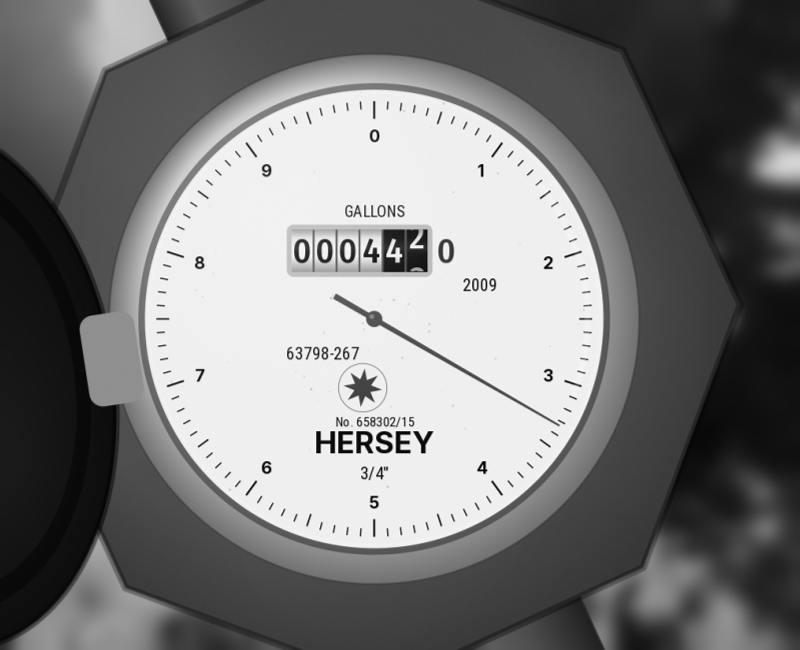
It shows value=4423.3 unit=gal
